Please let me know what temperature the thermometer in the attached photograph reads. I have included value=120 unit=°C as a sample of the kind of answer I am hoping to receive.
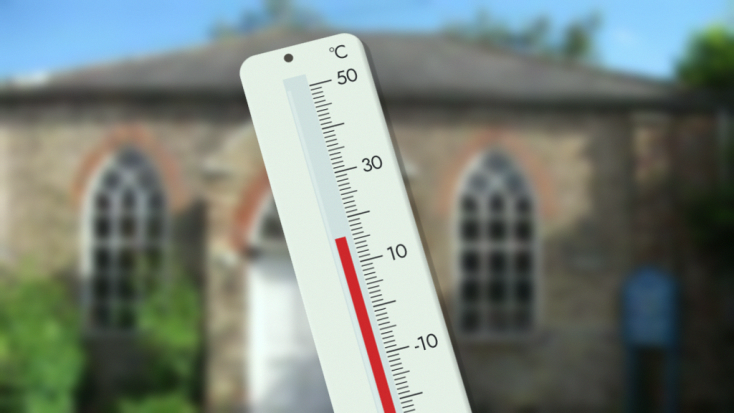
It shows value=16 unit=°C
